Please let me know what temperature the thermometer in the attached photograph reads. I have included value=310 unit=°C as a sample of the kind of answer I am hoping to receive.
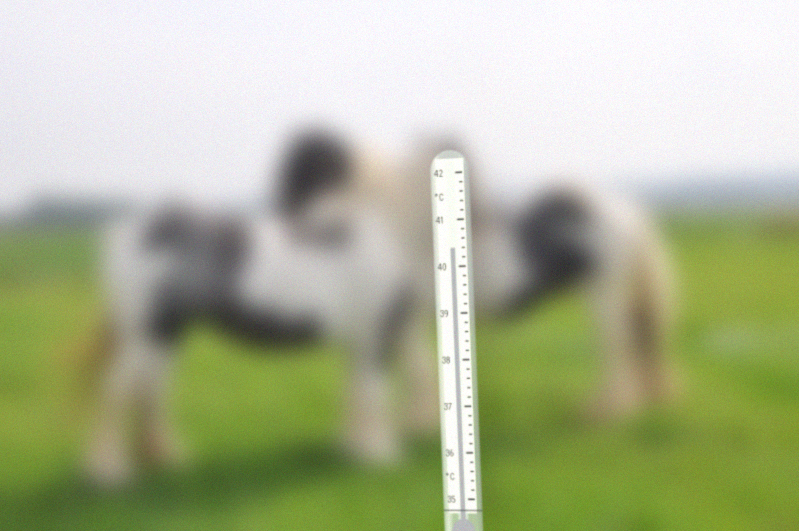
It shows value=40.4 unit=°C
